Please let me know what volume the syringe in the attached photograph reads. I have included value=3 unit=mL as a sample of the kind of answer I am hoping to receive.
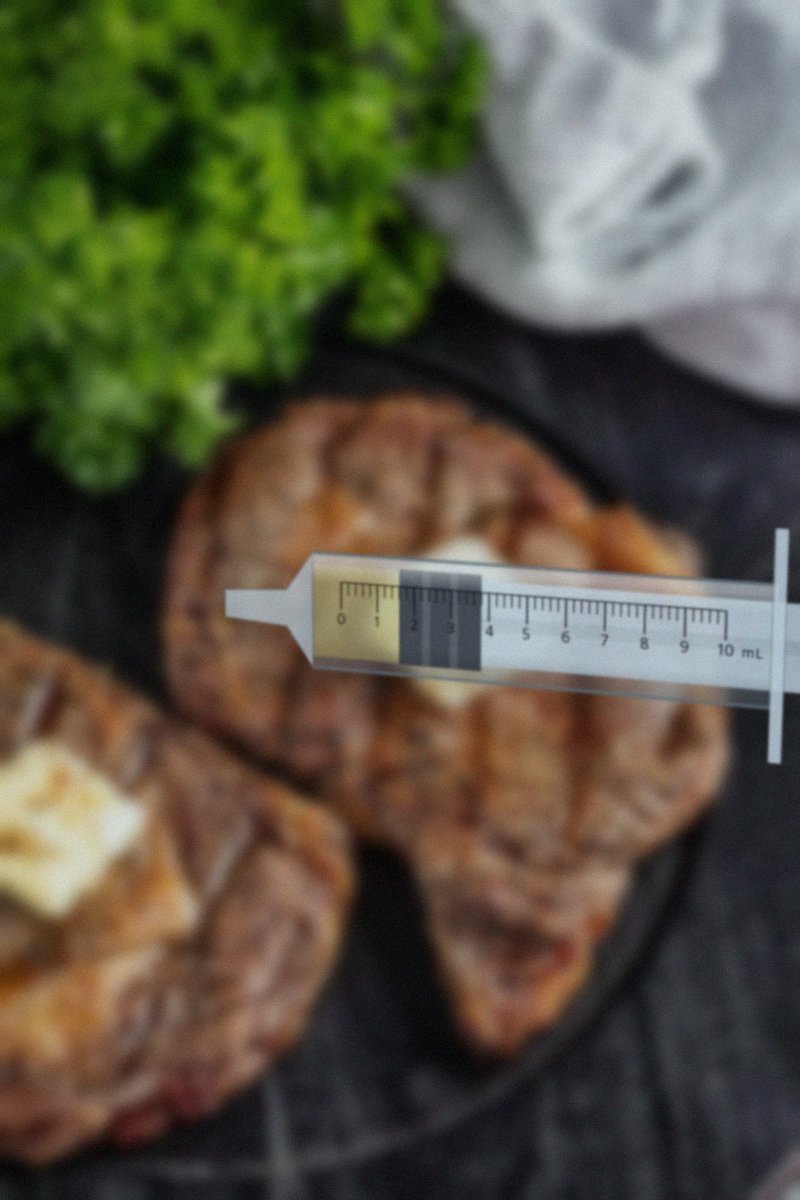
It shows value=1.6 unit=mL
